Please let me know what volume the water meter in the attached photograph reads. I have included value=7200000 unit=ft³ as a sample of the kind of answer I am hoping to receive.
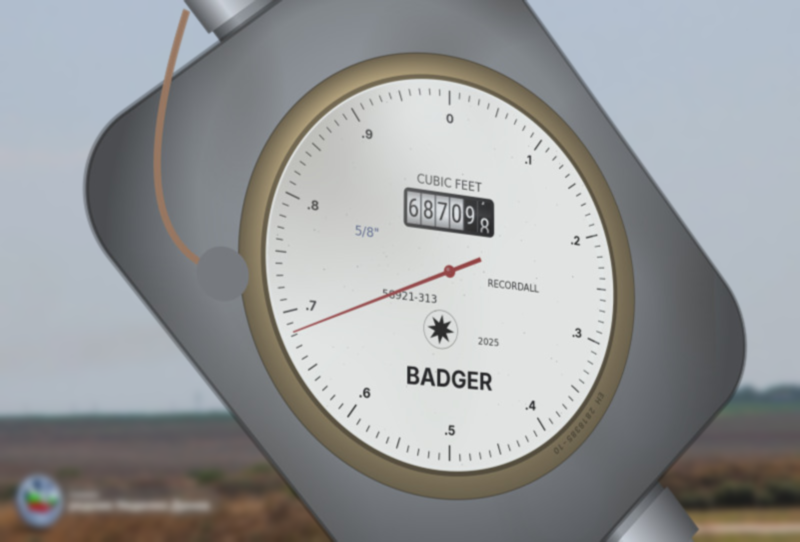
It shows value=687097.68 unit=ft³
